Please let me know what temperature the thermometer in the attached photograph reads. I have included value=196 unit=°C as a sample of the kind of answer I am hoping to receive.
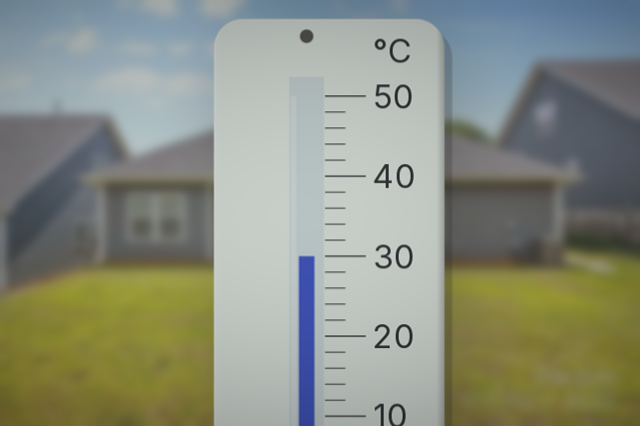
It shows value=30 unit=°C
